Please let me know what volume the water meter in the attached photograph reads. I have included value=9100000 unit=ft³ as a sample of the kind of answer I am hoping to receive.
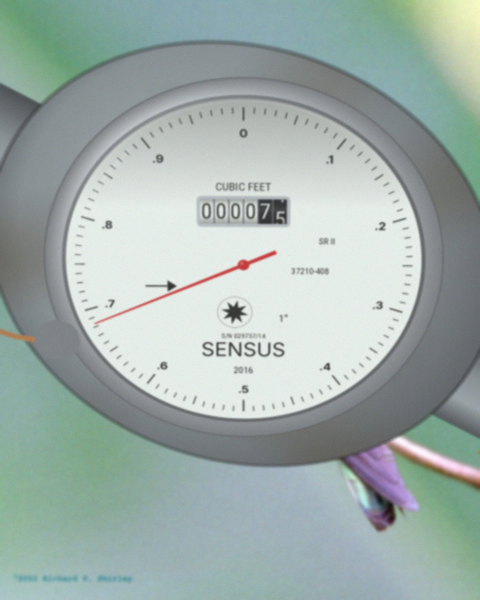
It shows value=74.68 unit=ft³
